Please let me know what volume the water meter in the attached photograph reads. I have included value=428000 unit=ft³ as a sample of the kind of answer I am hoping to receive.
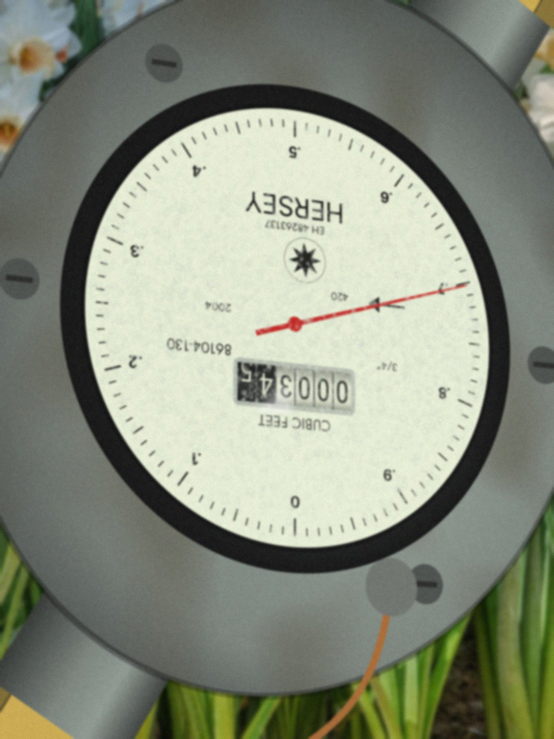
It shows value=344.70 unit=ft³
